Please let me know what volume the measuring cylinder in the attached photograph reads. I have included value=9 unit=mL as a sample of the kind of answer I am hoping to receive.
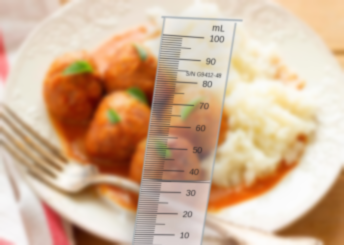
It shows value=35 unit=mL
